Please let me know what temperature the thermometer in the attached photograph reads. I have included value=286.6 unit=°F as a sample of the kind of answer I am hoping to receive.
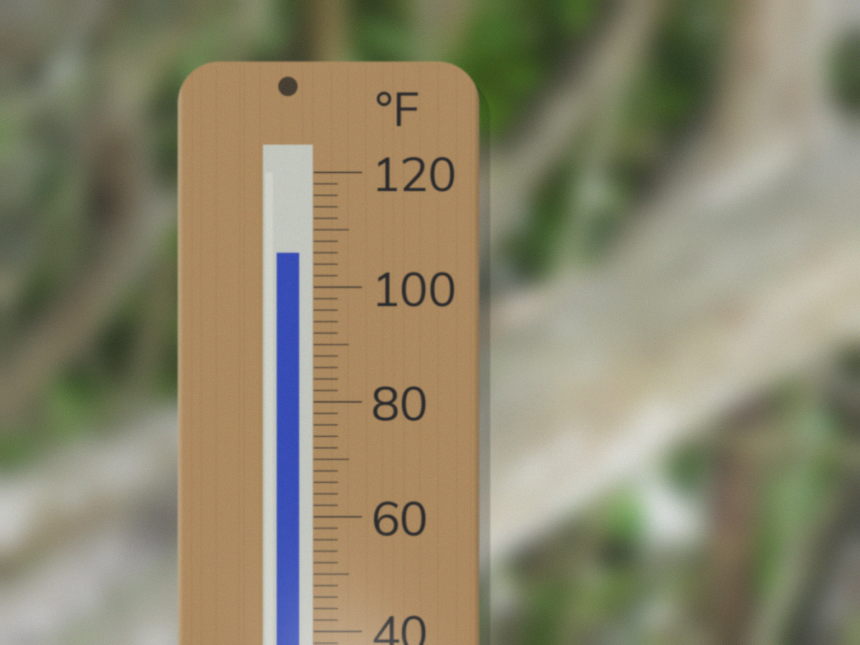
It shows value=106 unit=°F
